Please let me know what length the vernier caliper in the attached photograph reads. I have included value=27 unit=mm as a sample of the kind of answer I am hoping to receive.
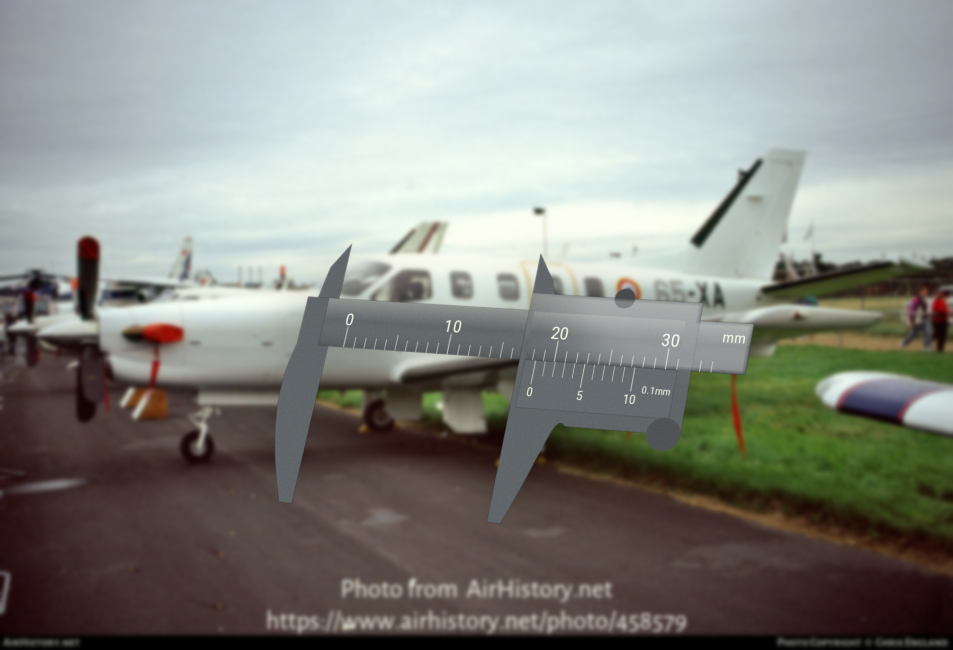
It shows value=18.3 unit=mm
